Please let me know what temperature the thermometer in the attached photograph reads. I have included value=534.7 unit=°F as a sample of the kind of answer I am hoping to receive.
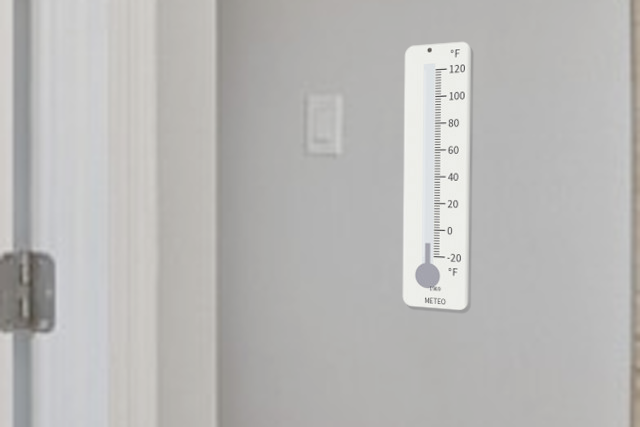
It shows value=-10 unit=°F
